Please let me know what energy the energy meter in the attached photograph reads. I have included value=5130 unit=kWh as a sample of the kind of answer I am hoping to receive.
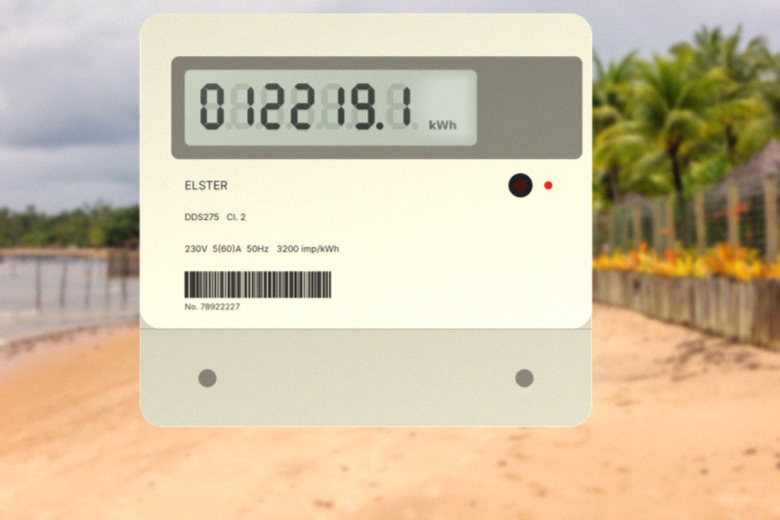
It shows value=12219.1 unit=kWh
